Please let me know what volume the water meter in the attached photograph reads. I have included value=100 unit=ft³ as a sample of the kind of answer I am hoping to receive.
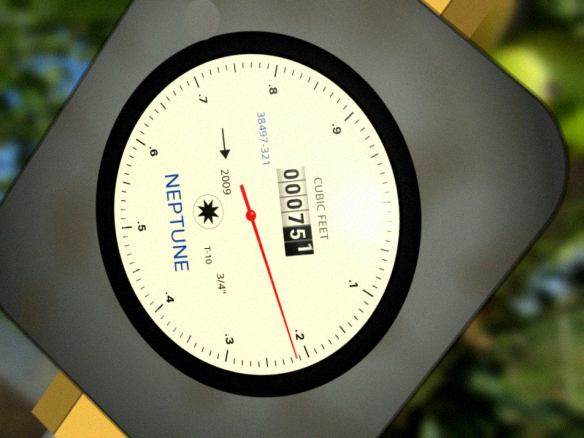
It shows value=751.21 unit=ft³
